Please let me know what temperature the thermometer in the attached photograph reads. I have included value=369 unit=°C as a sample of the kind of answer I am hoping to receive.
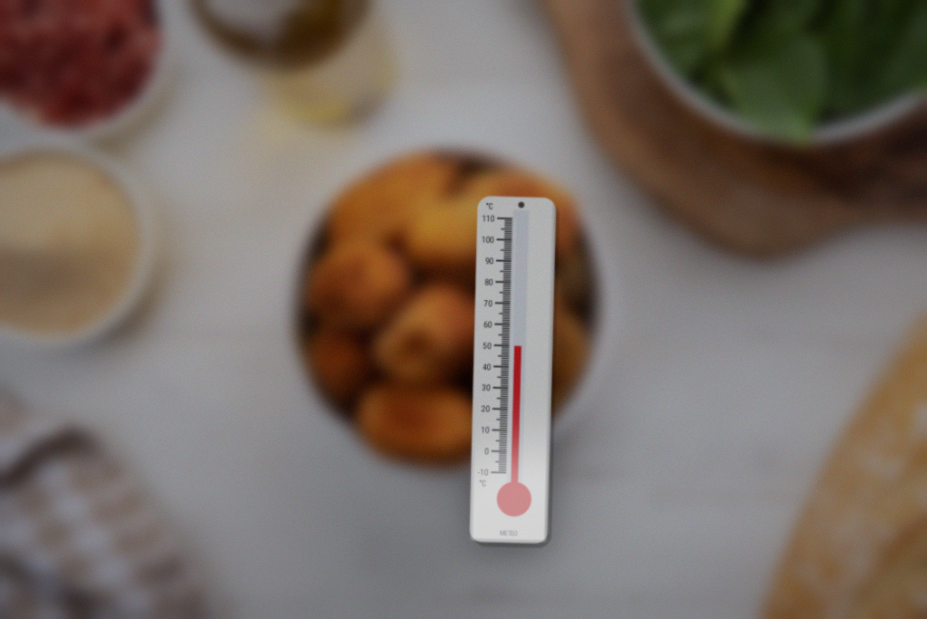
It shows value=50 unit=°C
